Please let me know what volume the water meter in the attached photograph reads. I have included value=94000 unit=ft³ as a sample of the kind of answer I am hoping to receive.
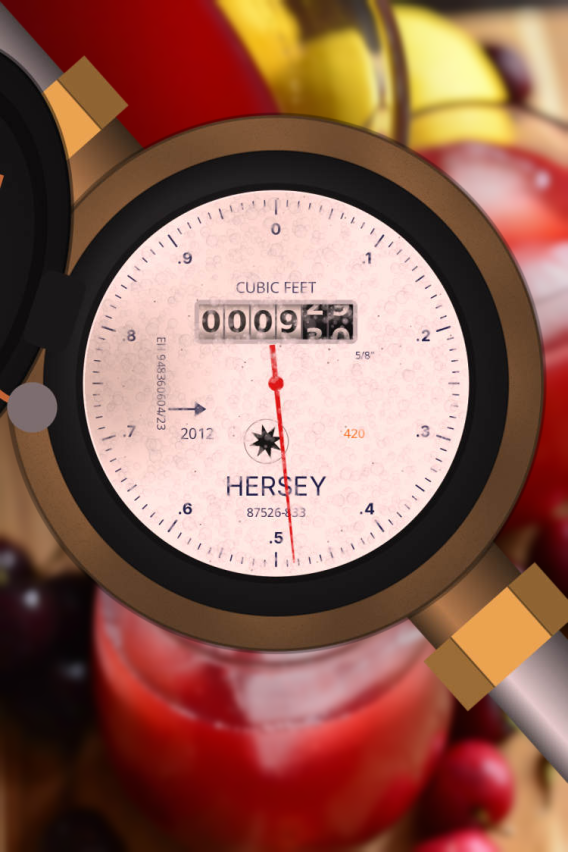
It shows value=929.48 unit=ft³
